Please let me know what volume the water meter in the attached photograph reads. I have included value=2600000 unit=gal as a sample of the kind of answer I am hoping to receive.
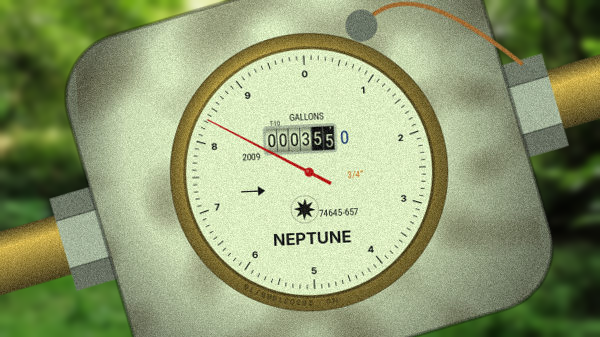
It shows value=3548.3 unit=gal
